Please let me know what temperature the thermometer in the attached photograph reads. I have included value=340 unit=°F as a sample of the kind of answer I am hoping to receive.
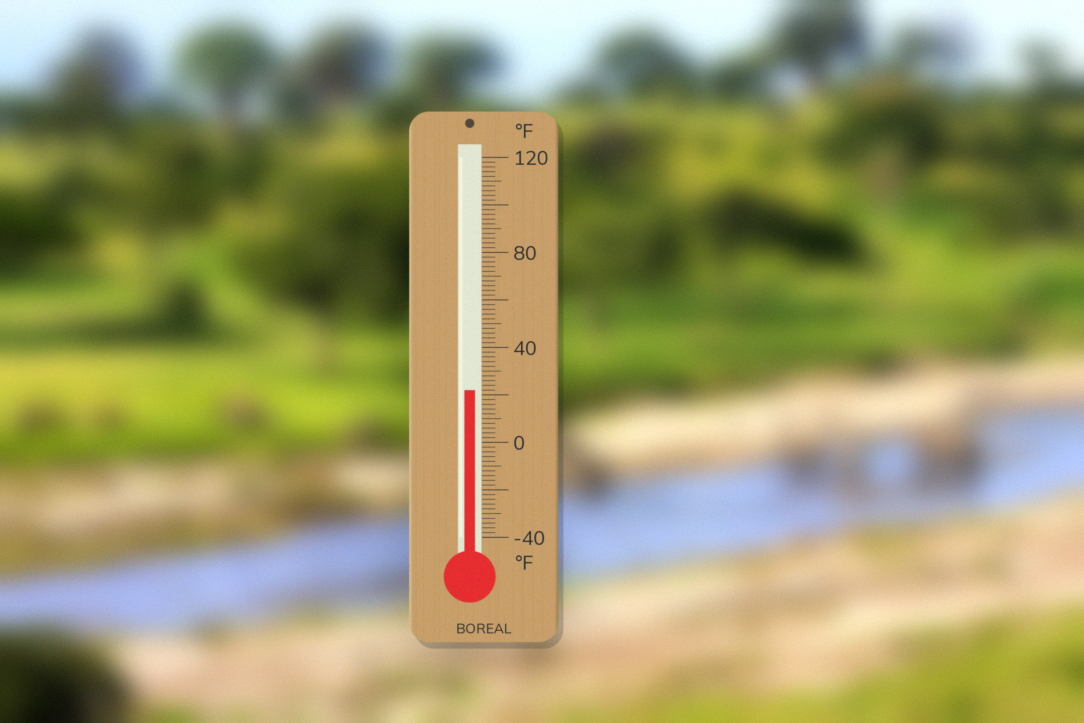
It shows value=22 unit=°F
